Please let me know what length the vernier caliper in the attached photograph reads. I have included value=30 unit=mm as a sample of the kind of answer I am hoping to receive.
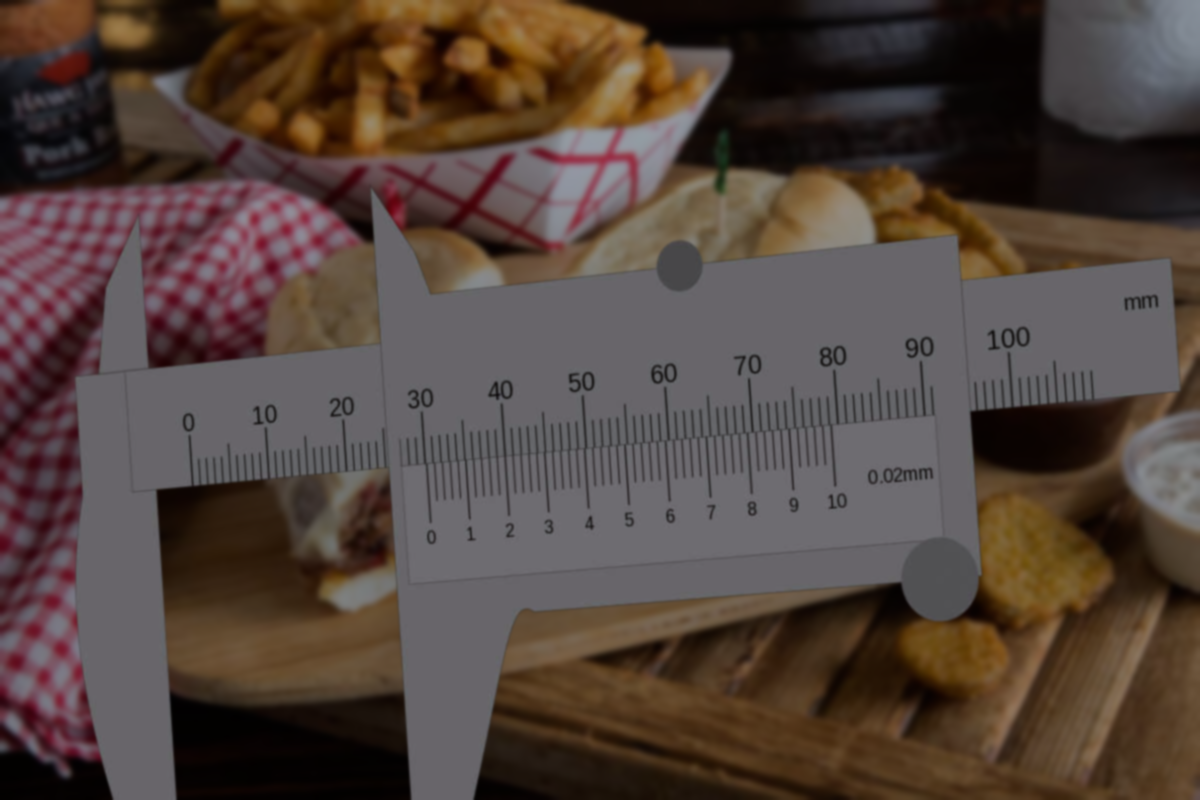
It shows value=30.2 unit=mm
